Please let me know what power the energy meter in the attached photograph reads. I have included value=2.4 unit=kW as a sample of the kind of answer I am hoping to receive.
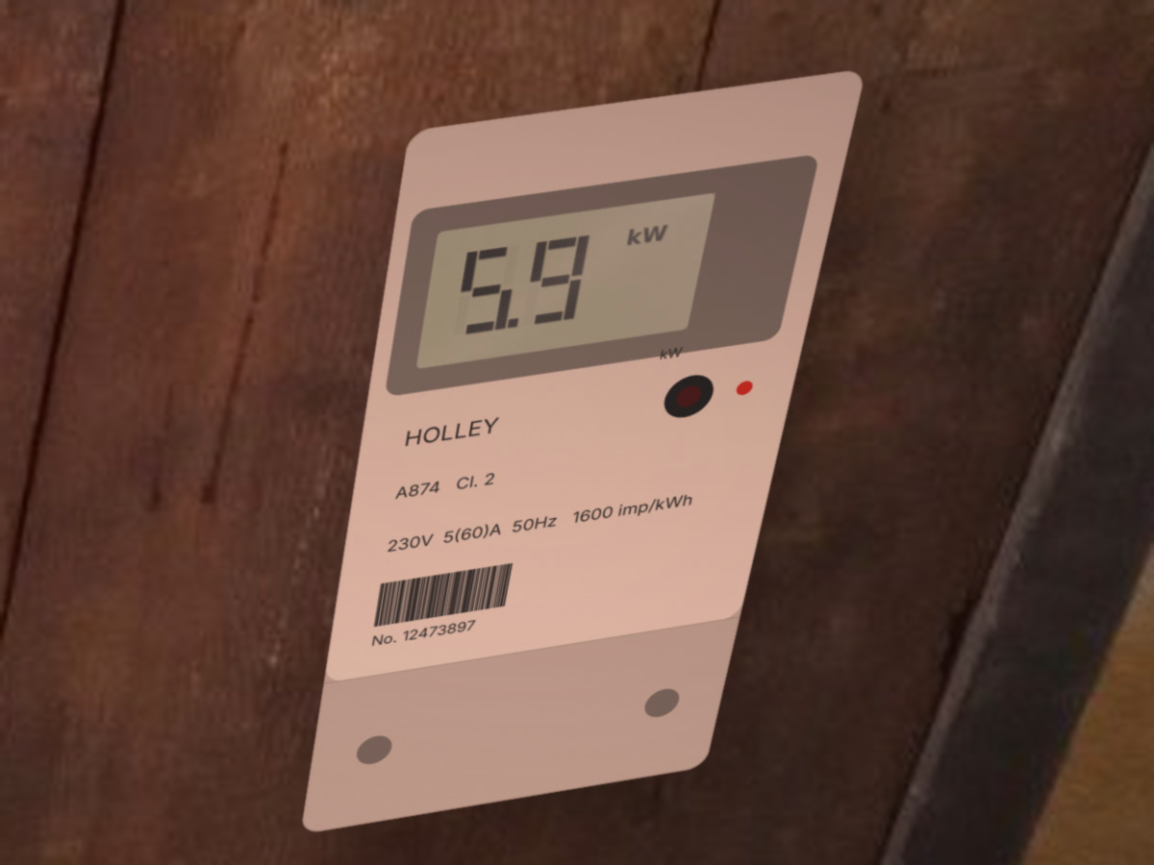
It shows value=5.9 unit=kW
